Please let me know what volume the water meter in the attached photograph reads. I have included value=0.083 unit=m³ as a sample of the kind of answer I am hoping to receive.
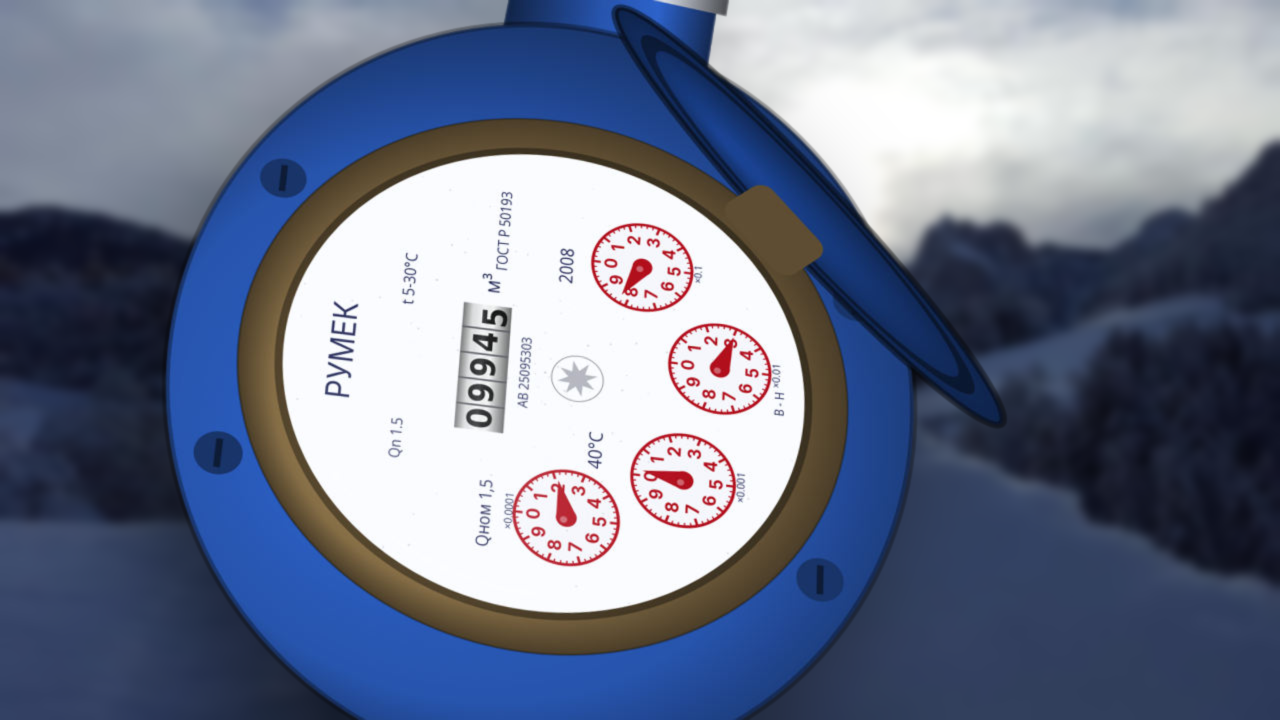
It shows value=9944.8302 unit=m³
